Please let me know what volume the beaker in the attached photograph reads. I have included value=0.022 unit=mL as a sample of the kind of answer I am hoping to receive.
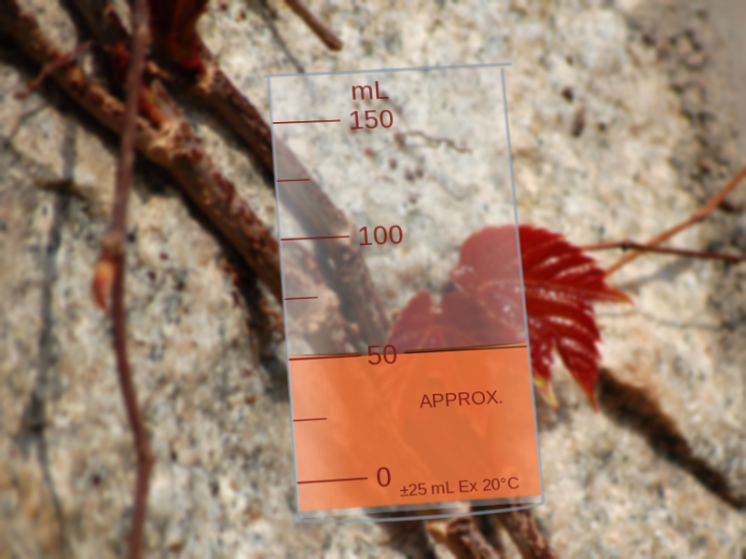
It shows value=50 unit=mL
